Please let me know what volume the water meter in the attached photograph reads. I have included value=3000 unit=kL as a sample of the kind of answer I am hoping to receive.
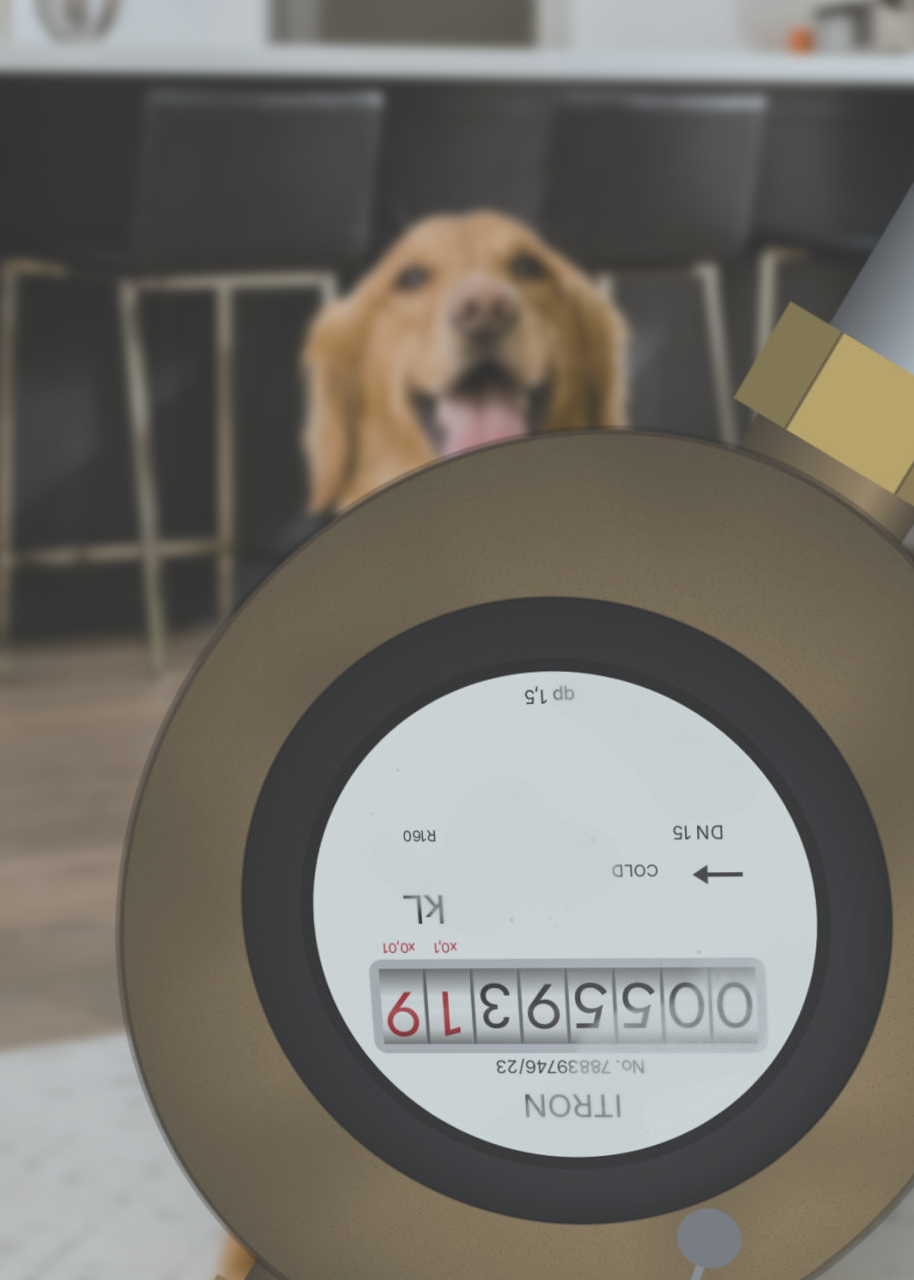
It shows value=5593.19 unit=kL
